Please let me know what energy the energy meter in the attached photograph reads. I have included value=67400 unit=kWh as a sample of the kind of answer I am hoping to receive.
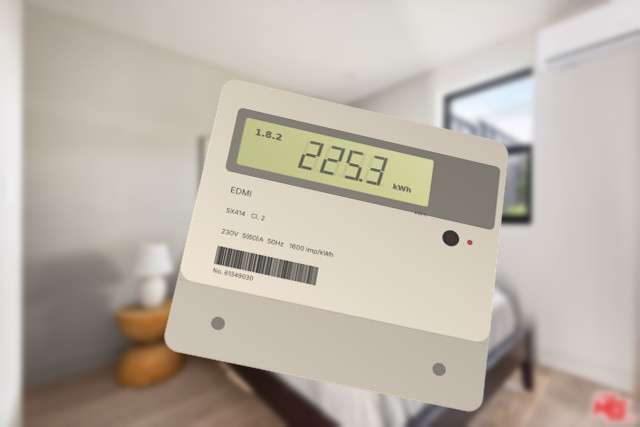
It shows value=225.3 unit=kWh
